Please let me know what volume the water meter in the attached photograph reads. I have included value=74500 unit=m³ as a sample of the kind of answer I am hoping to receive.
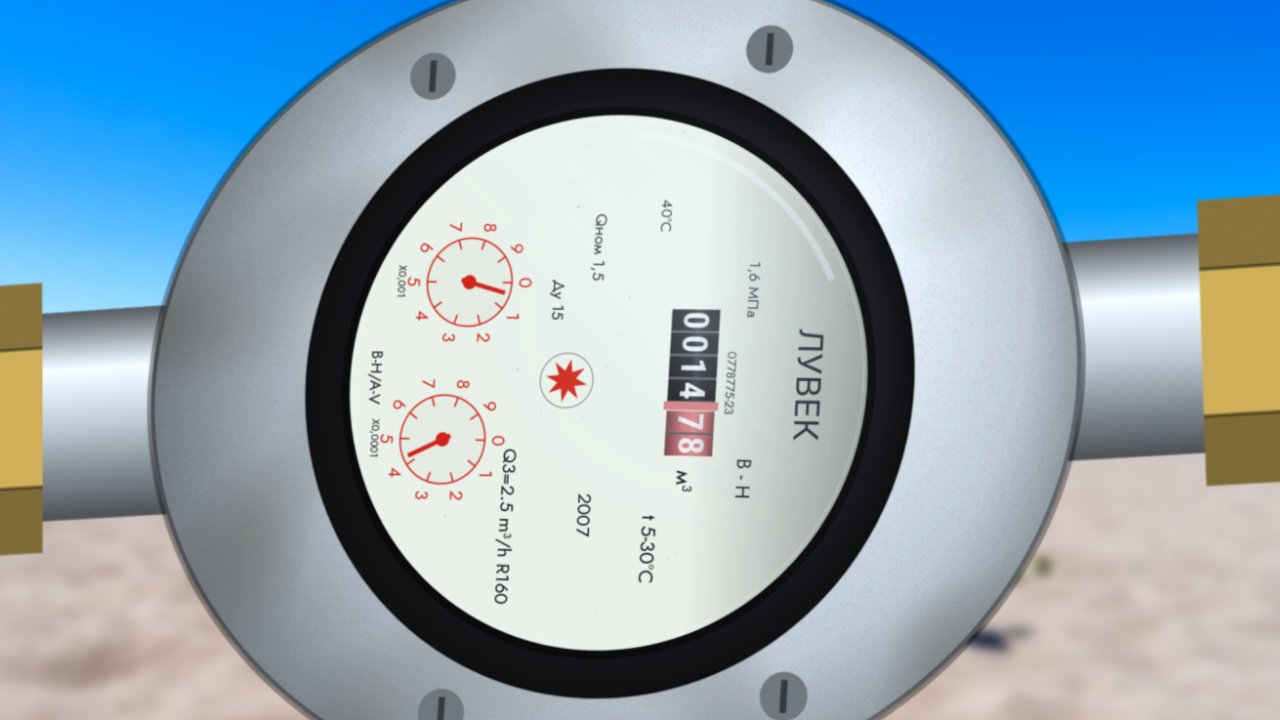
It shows value=14.7804 unit=m³
